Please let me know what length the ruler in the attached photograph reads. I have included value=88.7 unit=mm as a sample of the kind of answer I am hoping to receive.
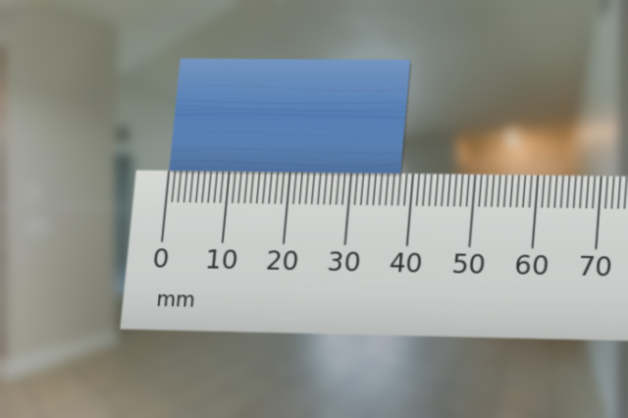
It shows value=38 unit=mm
